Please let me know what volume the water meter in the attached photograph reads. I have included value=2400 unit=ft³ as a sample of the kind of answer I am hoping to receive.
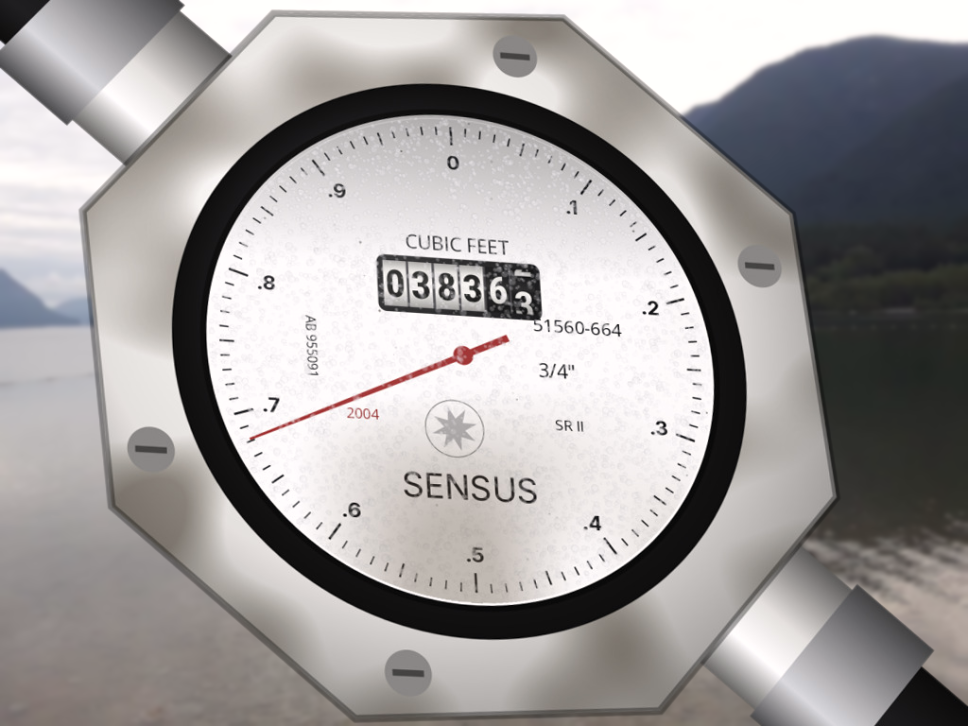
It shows value=38362.68 unit=ft³
